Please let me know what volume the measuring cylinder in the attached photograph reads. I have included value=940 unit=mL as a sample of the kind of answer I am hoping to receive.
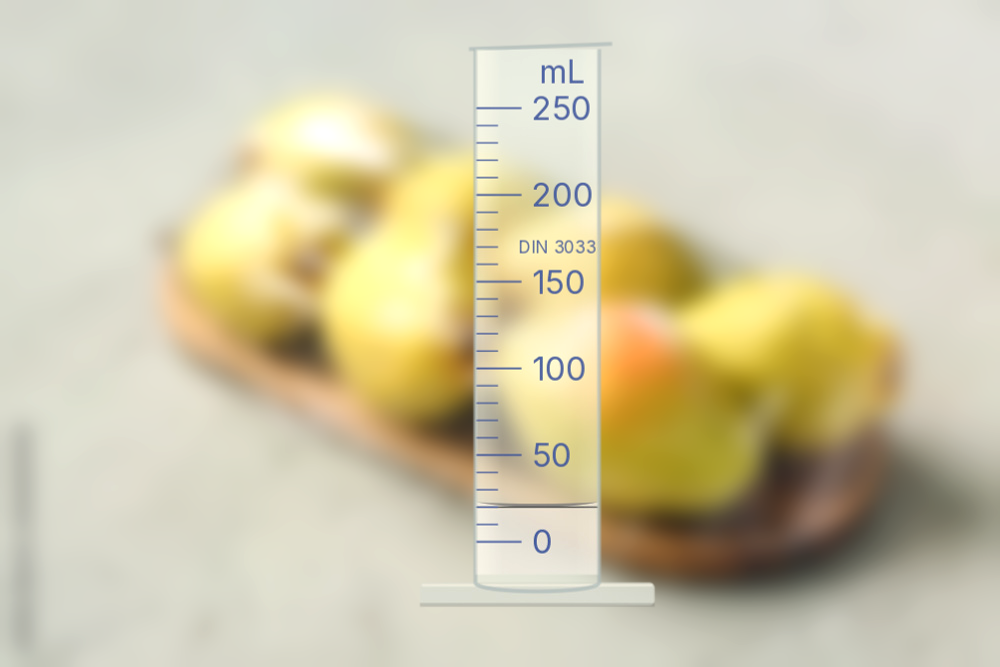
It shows value=20 unit=mL
